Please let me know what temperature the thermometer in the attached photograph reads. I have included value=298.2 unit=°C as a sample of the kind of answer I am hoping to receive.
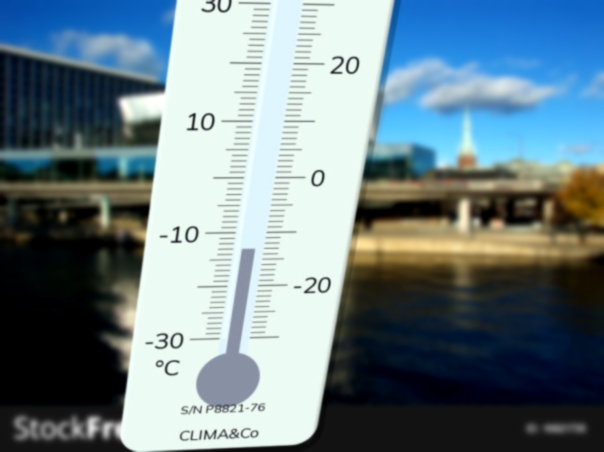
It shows value=-13 unit=°C
